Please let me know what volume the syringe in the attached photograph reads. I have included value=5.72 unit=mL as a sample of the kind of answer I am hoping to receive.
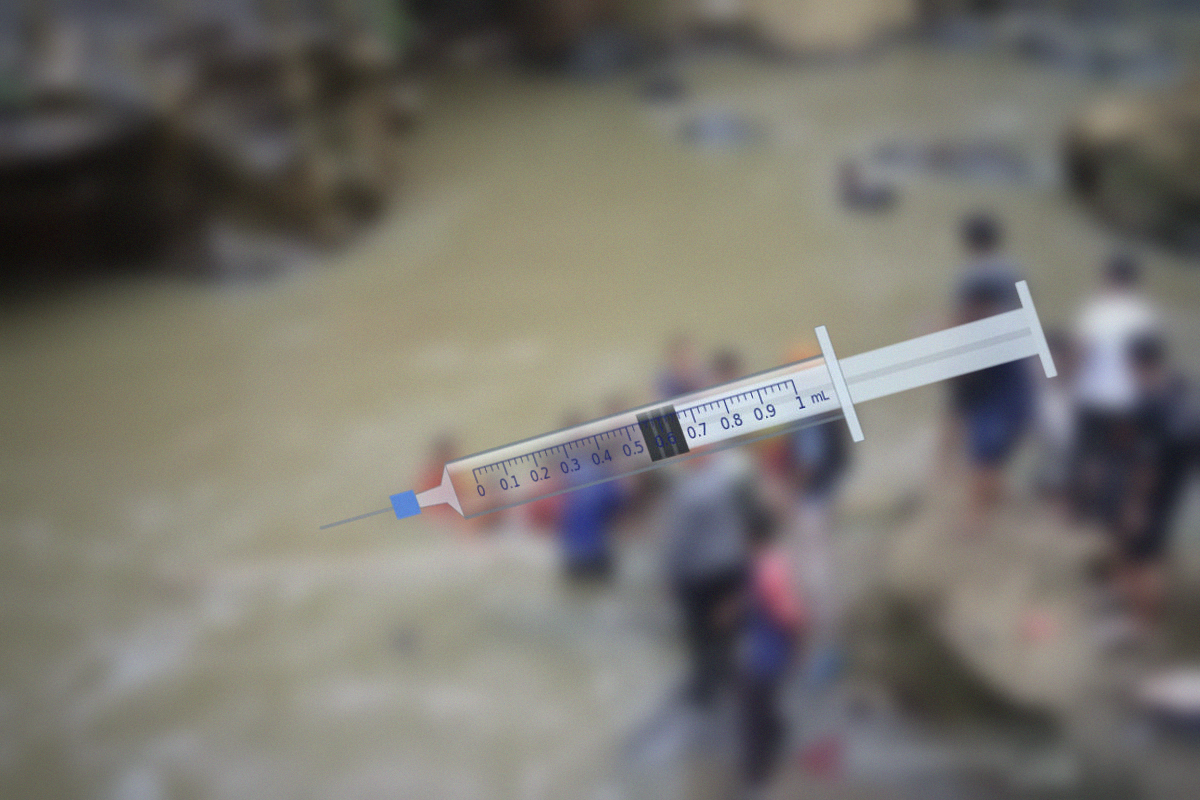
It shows value=0.54 unit=mL
